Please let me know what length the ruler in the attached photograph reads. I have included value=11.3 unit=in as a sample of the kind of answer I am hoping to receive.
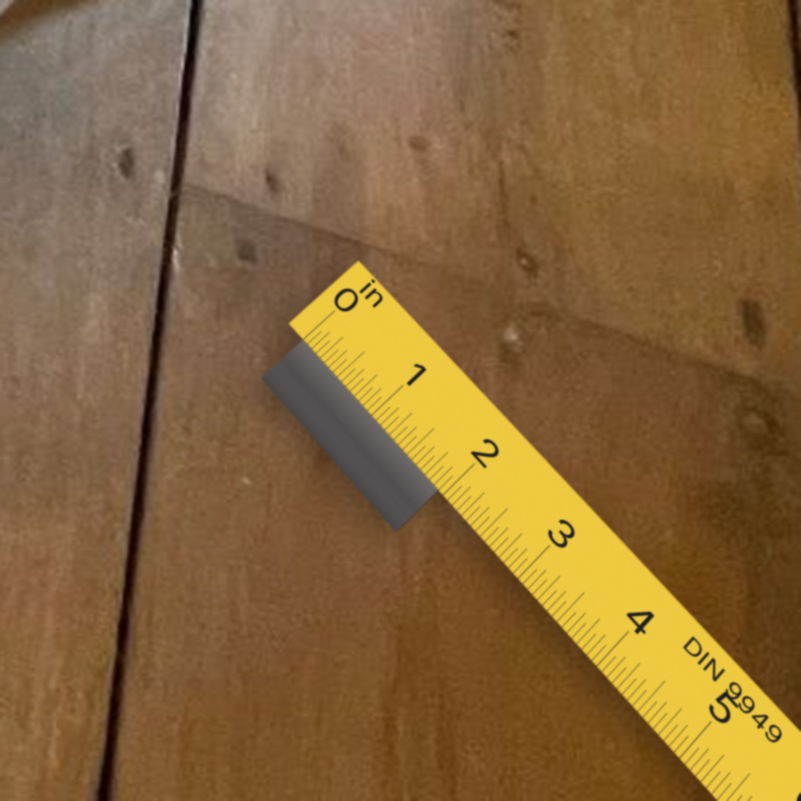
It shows value=1.9375 unit=in
